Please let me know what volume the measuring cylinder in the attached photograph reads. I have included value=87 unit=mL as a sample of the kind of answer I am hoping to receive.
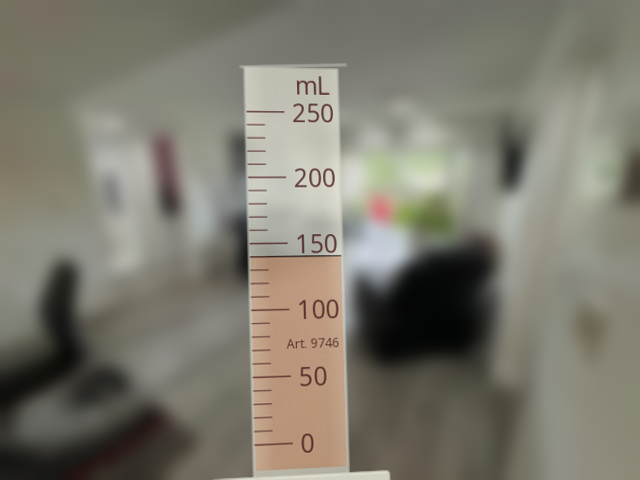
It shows value=140 unit=mL
